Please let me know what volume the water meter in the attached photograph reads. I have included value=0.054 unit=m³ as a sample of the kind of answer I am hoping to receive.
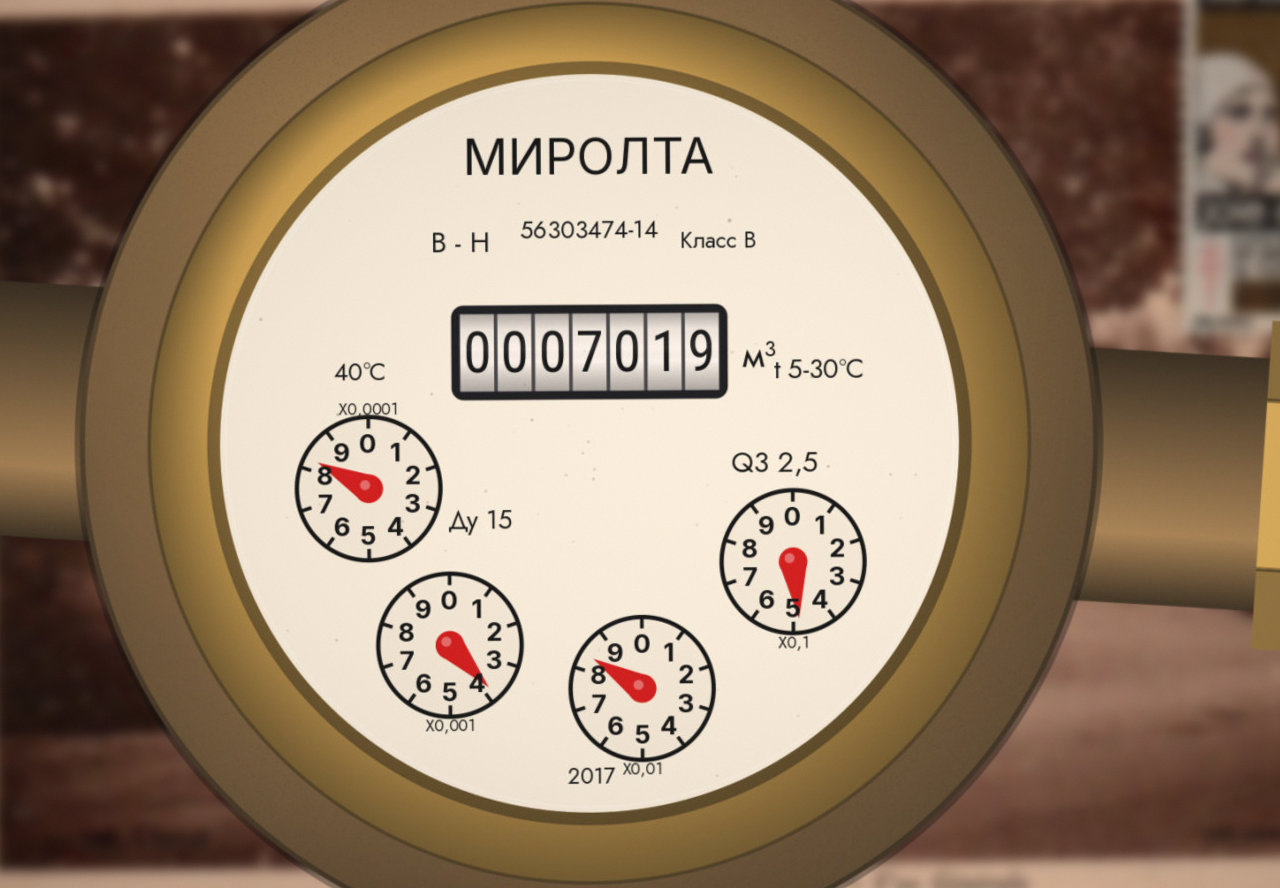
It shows value=7019.4838 unit=m³
